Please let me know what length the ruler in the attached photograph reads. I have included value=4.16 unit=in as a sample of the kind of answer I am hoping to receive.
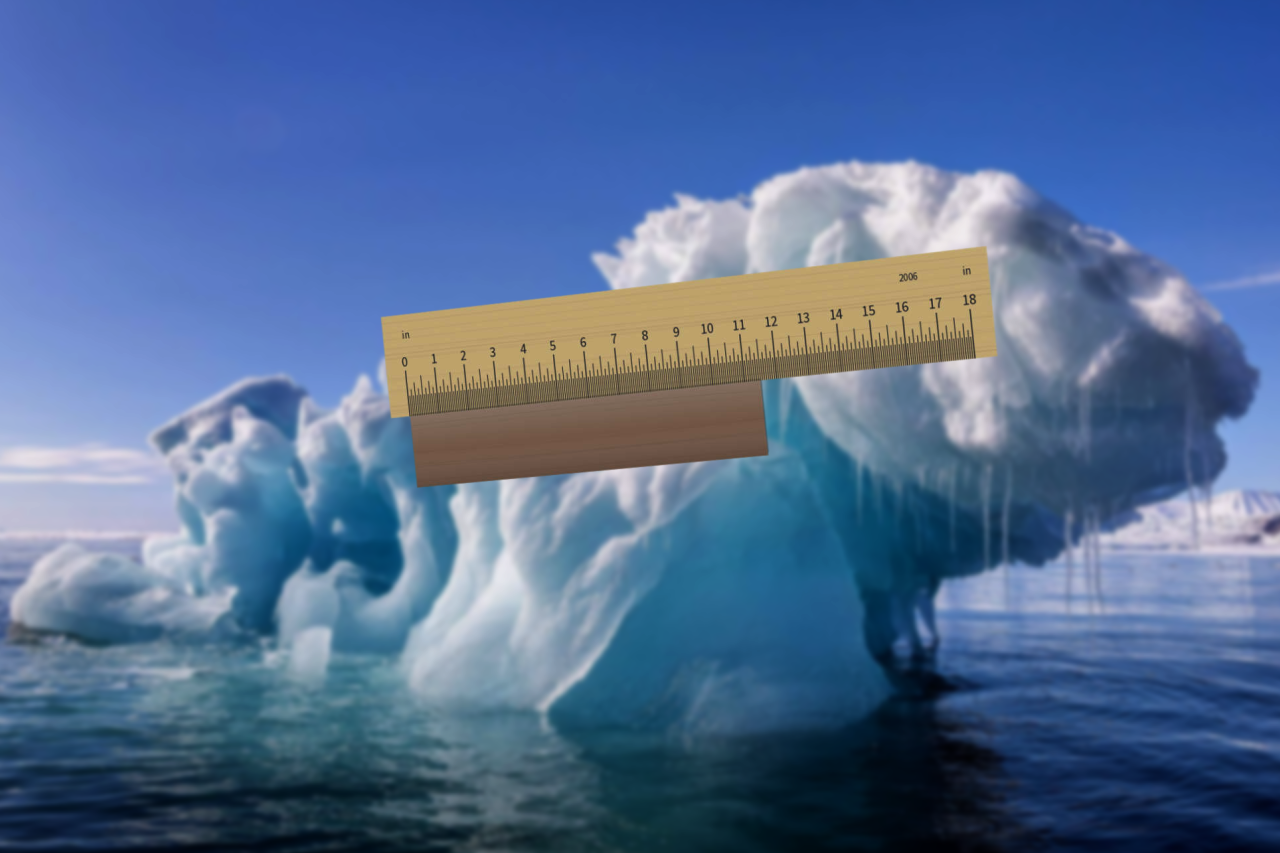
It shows value=11.5 unit=in
